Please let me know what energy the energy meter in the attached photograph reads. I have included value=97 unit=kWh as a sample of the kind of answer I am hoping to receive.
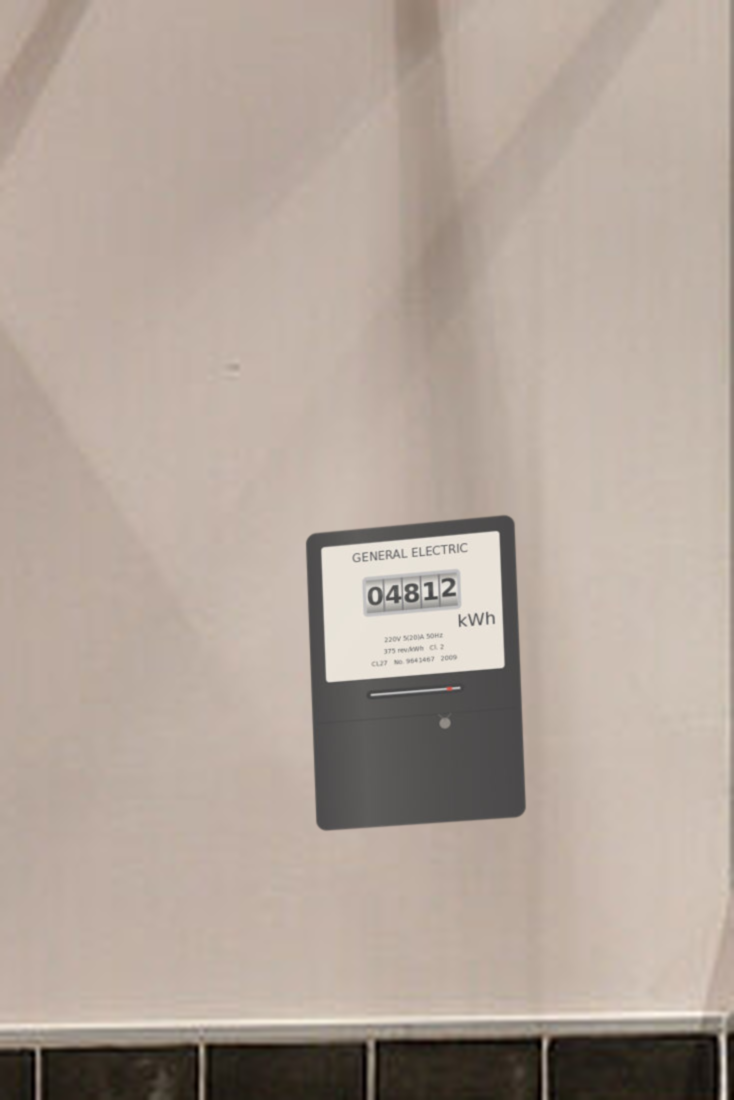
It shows value=4812 unit=kWh
